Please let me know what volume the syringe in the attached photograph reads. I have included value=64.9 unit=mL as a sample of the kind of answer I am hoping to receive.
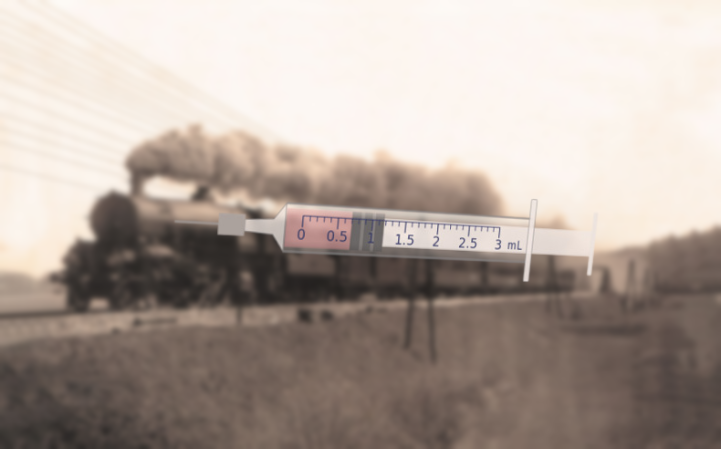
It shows value=0.7 unit=mL
